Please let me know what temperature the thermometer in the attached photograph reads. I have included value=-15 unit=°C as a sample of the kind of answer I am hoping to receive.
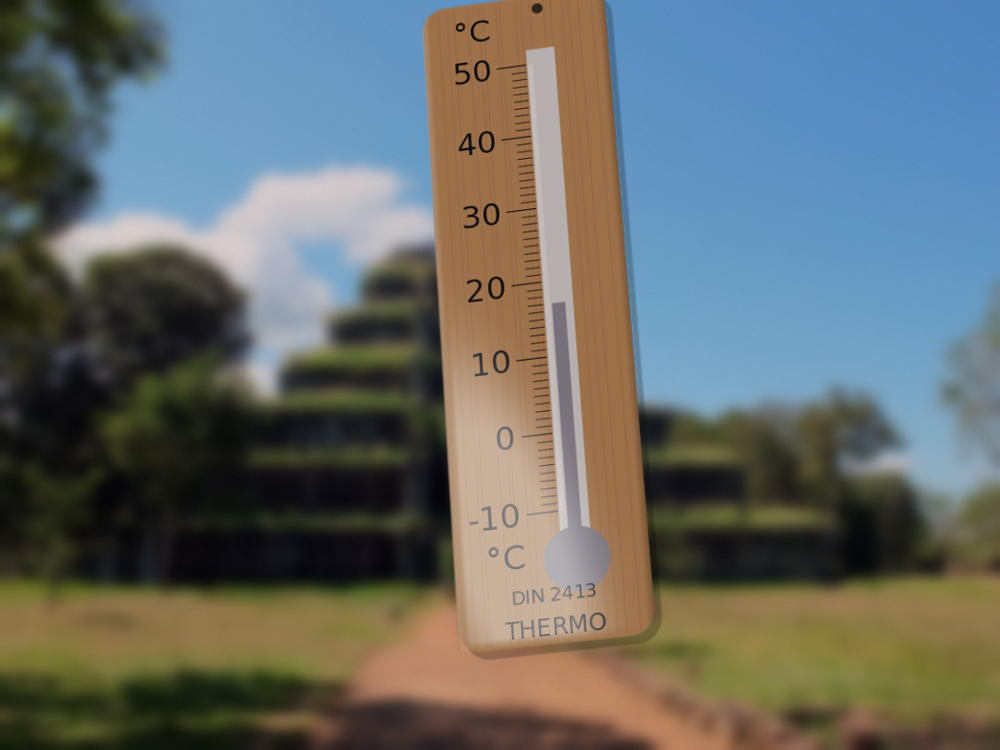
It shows value=17 unit=°C
